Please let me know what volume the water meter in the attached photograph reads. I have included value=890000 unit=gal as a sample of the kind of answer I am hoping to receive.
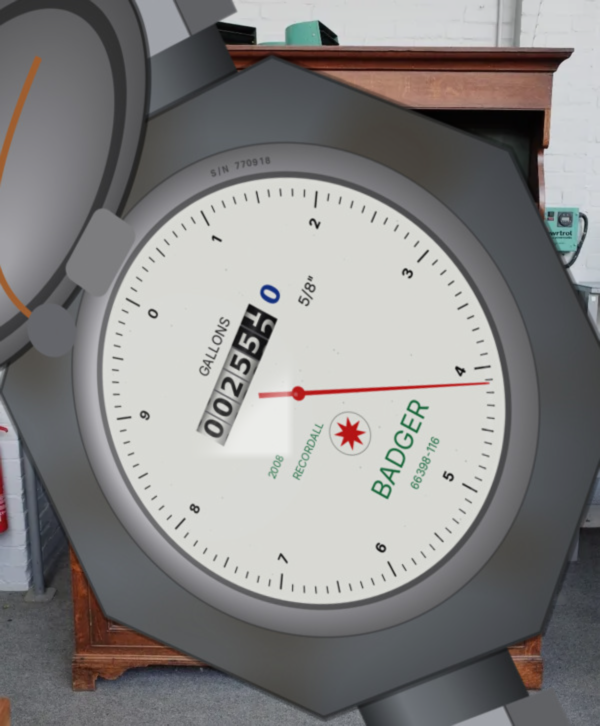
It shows value=25514.1 unit=gal
